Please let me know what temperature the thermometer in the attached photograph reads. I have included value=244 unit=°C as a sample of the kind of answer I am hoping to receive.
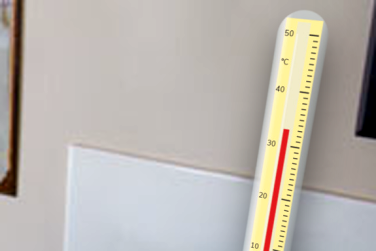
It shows value=33 unit=°C
